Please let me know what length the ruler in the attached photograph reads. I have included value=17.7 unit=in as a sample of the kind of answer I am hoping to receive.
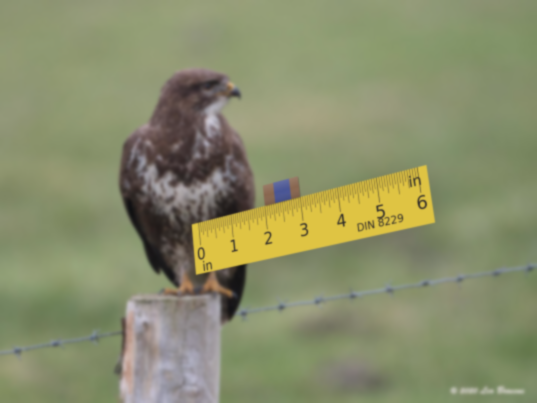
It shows value=1 unit=in
